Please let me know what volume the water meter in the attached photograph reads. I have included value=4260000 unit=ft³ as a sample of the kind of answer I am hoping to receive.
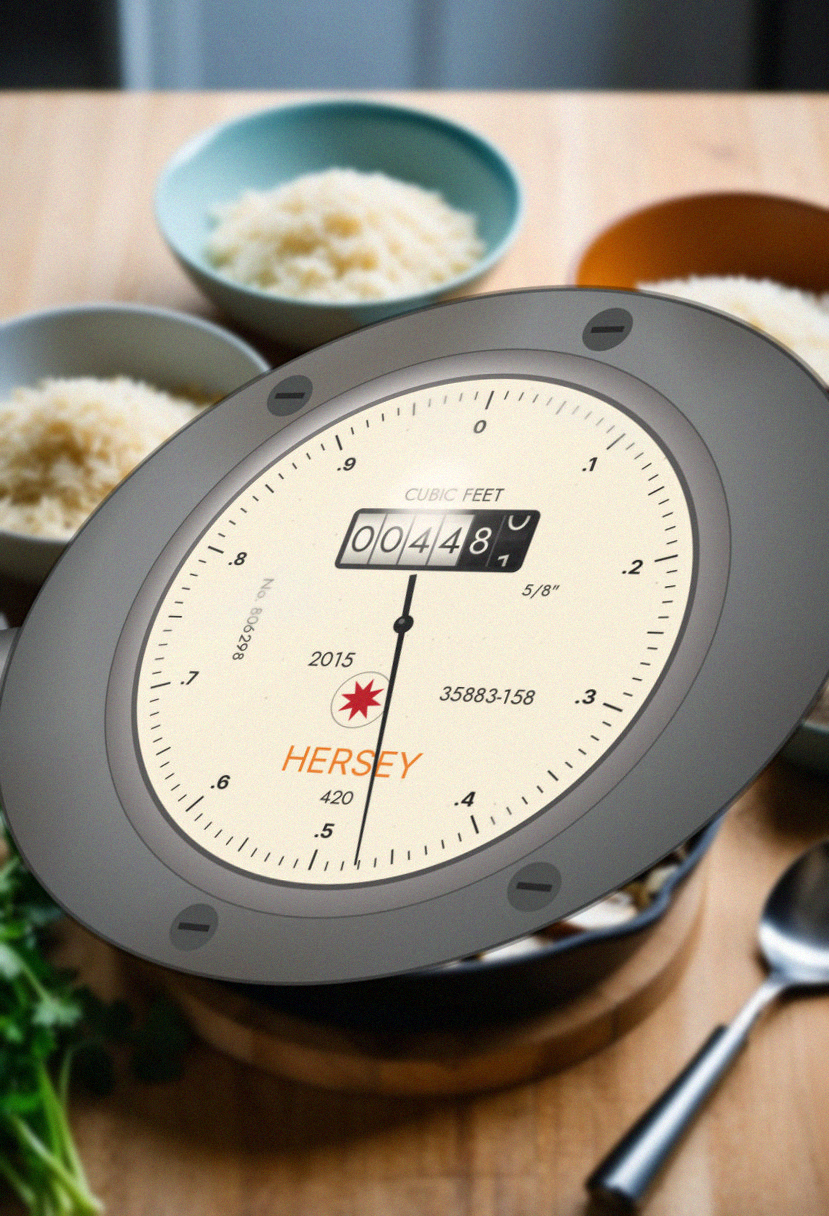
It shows value=4480.47 unit=ft³
